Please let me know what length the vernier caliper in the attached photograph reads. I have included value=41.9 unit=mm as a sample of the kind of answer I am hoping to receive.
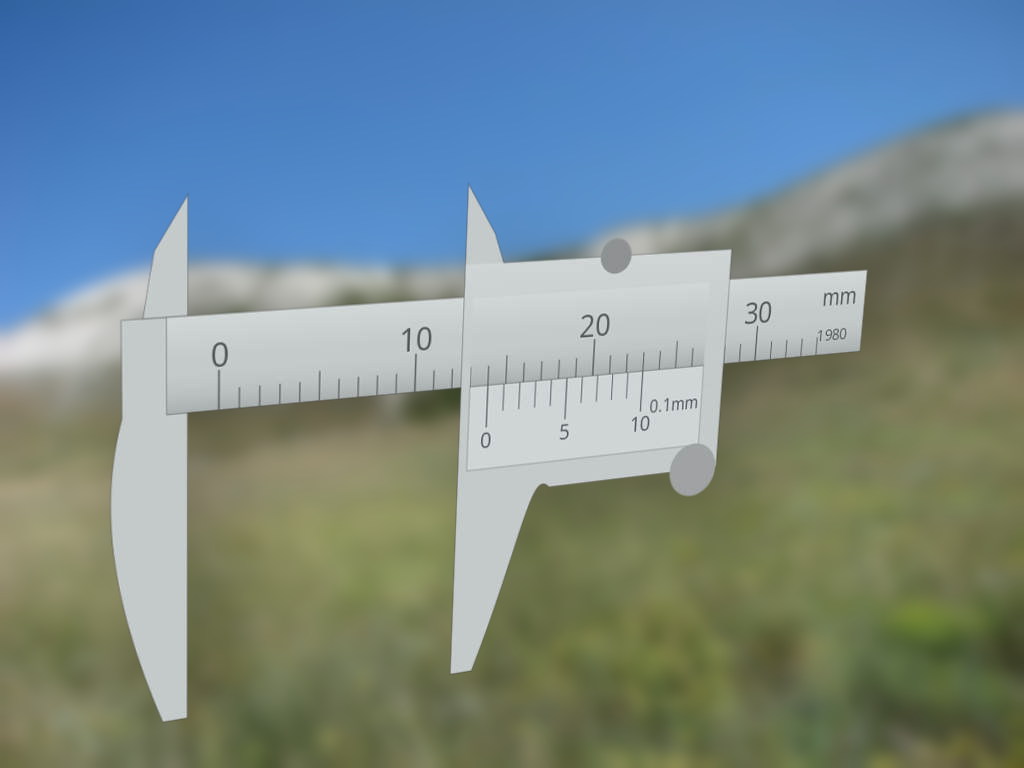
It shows value=14.0 unit=mm
